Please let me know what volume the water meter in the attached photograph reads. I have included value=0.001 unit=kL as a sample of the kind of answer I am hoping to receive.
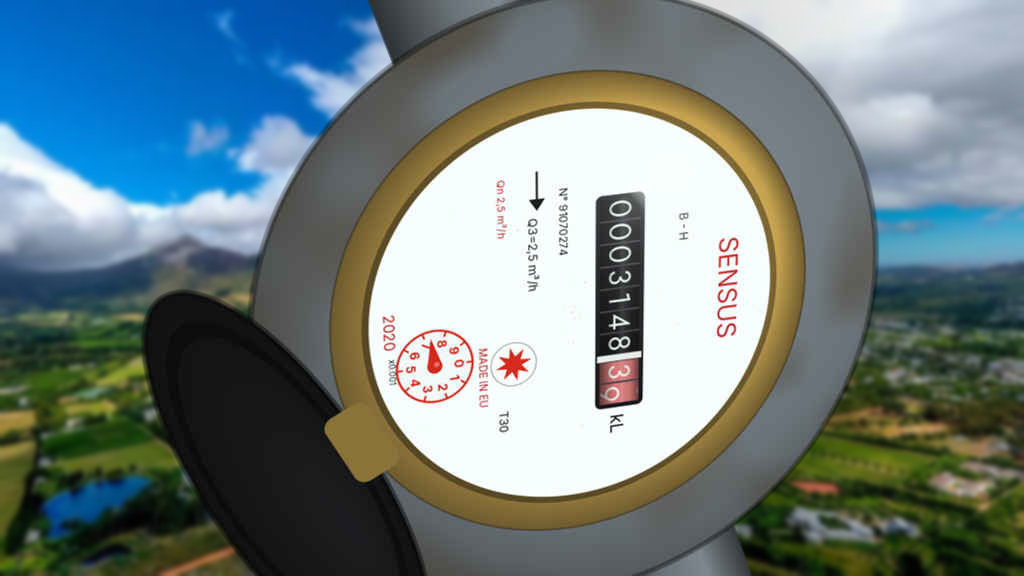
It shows value=3148.387 unit=kL
